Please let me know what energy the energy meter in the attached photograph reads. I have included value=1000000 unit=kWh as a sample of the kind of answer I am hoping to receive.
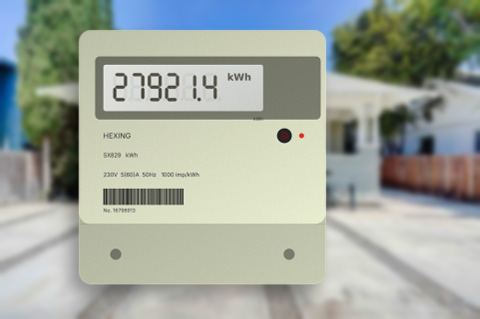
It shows value=27921.4 unit=kWh
